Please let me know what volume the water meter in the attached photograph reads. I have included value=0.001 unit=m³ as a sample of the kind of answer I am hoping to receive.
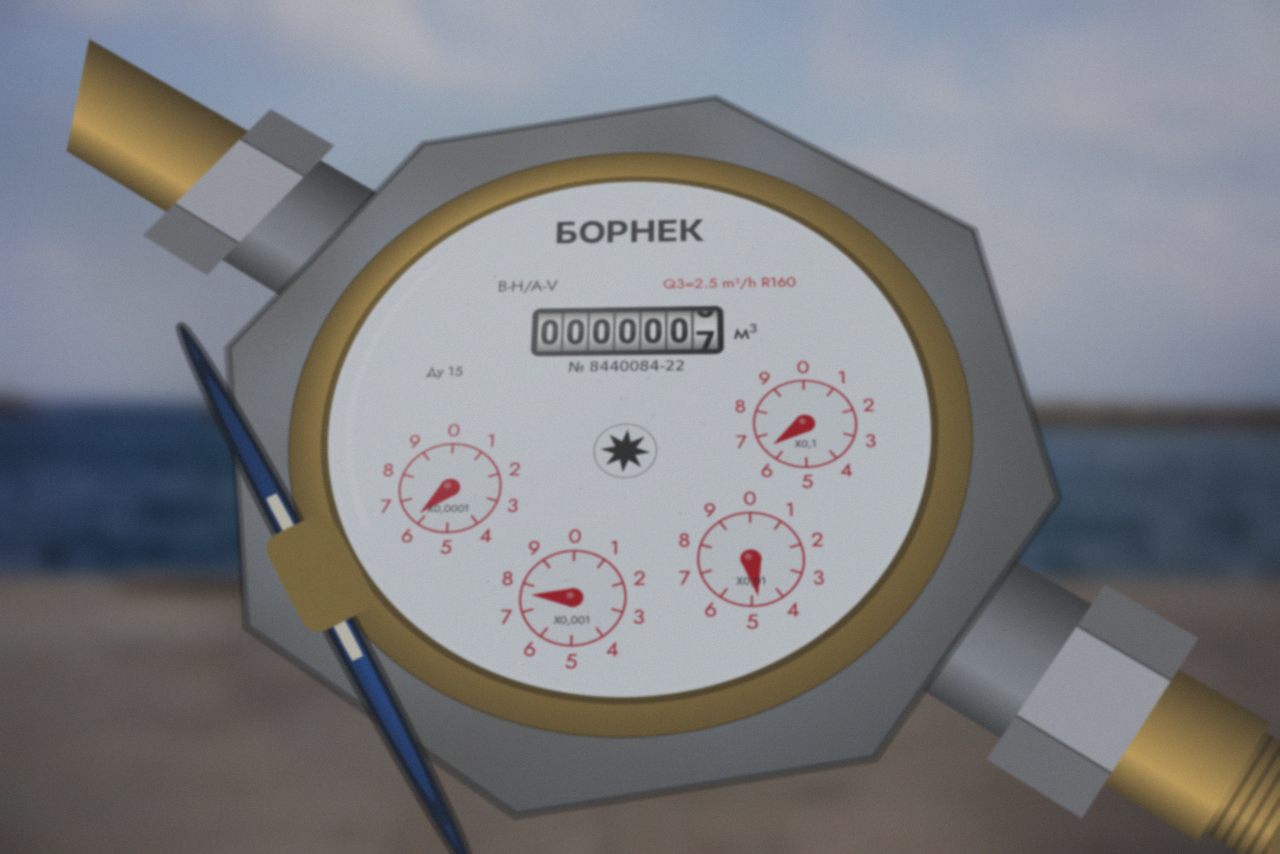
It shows value=6.6476 unit=m³
